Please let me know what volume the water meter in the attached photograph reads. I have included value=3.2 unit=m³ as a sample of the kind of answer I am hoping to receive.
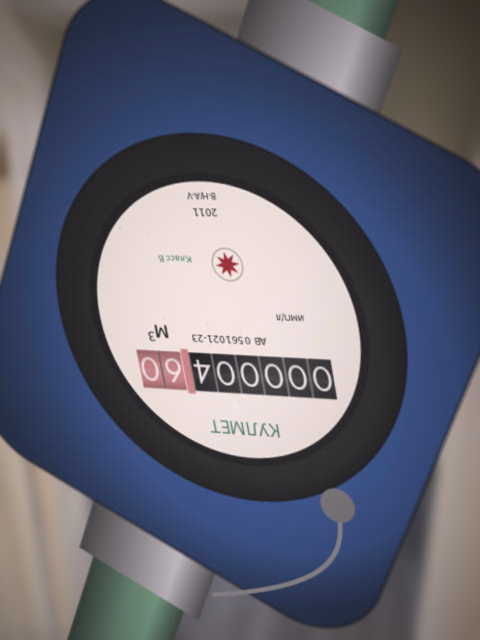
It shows value=4.60 unit=m³
